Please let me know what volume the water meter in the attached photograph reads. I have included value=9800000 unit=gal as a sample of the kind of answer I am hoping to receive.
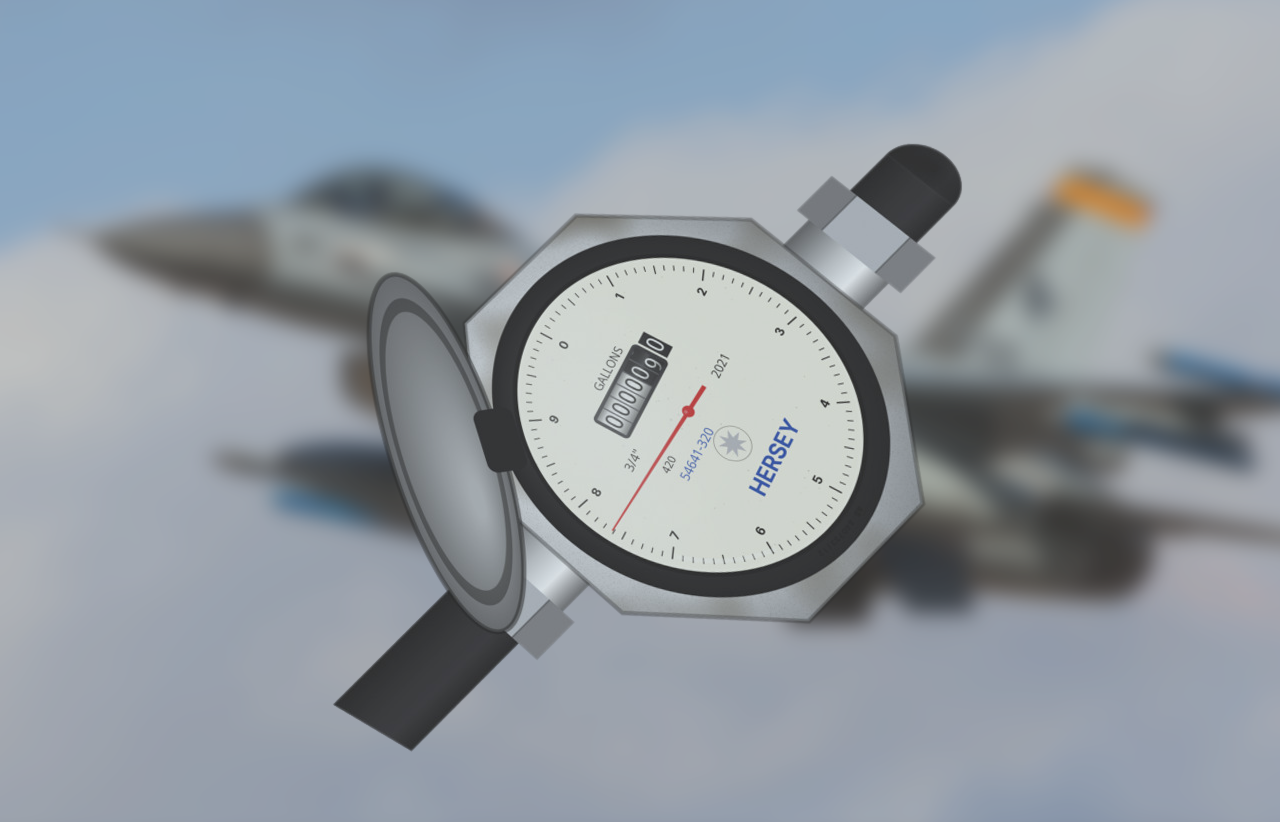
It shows value=87.6 unit=gal
